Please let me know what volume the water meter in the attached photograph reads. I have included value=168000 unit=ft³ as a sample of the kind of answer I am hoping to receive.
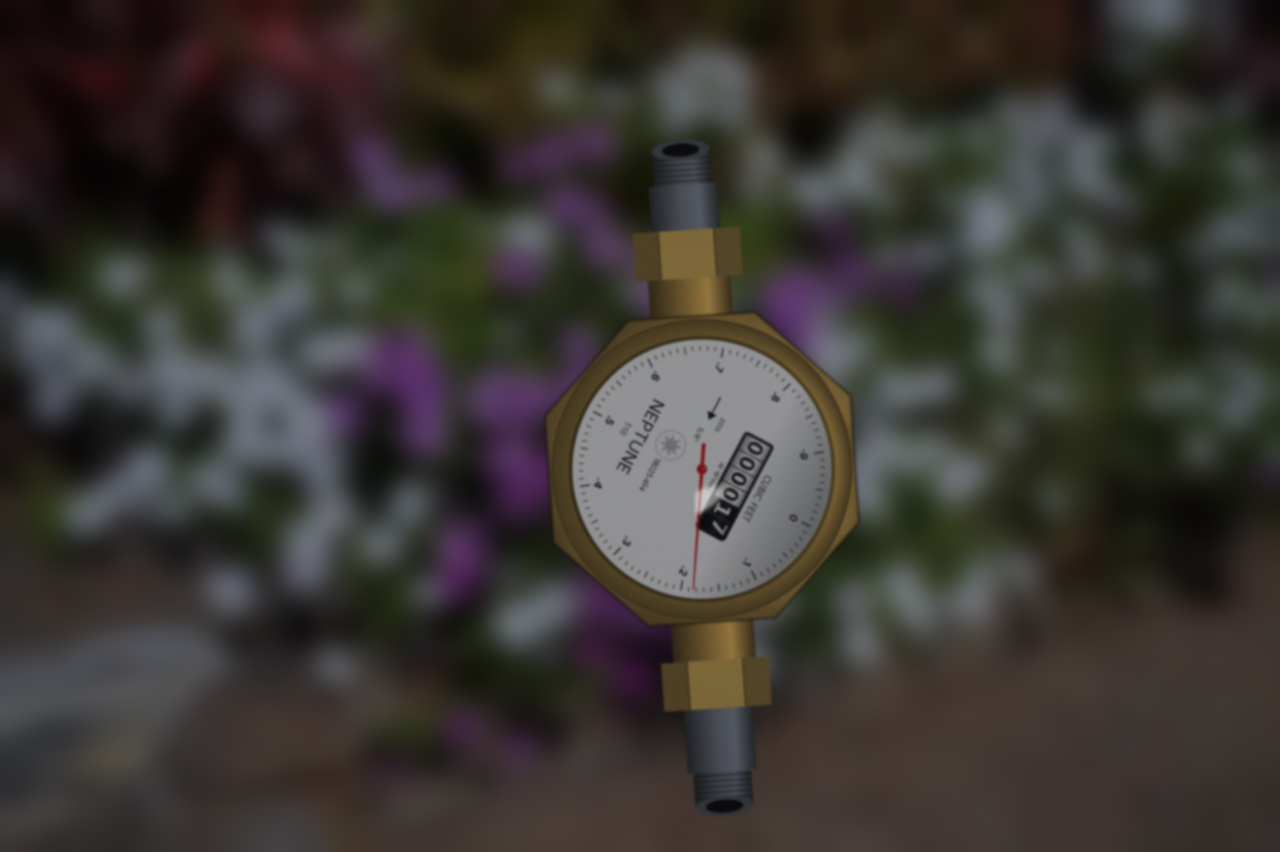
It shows value=17.18 unit=ft³
